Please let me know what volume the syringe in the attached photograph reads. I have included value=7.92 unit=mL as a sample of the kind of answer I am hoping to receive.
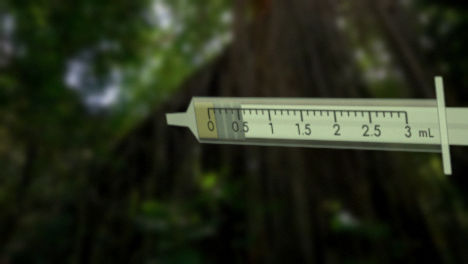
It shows value=0.1 unit=mL
